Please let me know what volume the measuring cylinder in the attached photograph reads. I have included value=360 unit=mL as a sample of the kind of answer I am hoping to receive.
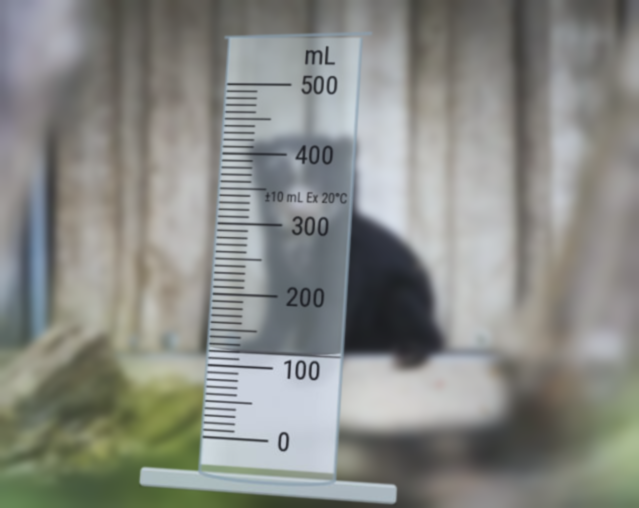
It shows value=120 unit=mL
